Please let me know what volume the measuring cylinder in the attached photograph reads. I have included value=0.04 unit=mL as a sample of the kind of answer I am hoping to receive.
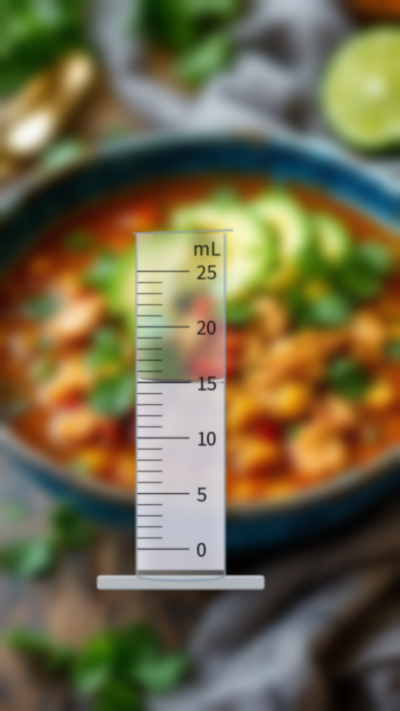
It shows value=15 unit=mL
